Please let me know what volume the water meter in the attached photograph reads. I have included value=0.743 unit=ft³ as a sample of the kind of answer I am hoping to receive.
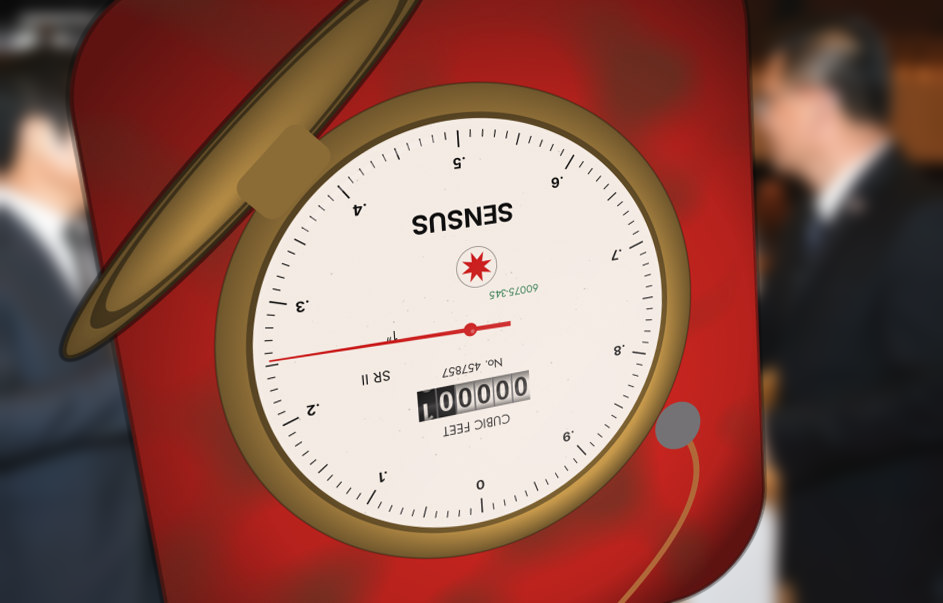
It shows value=1.25 unit=ft³
